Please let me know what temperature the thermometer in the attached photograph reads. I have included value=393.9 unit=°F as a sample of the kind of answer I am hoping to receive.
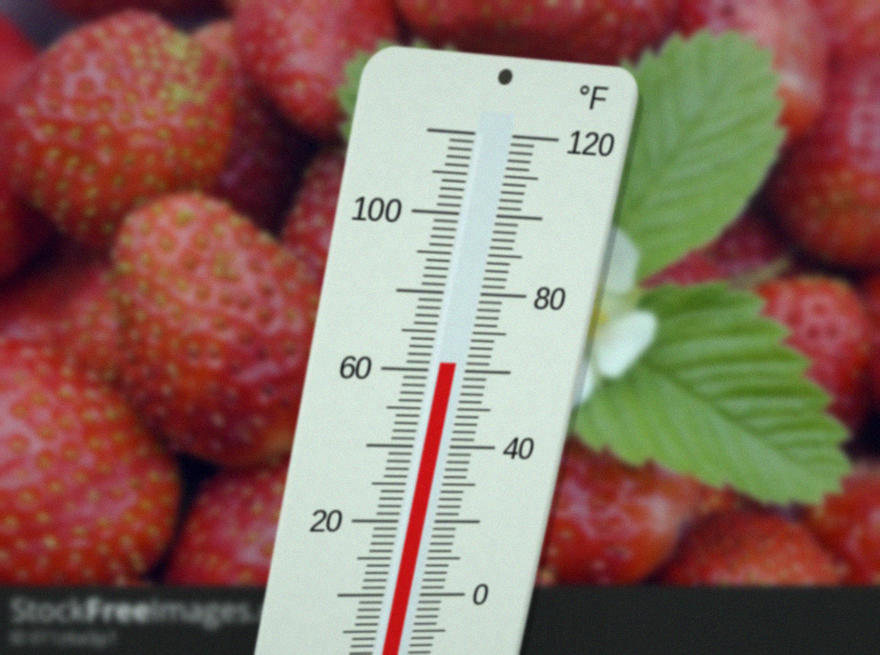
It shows value=62 unit=°F
